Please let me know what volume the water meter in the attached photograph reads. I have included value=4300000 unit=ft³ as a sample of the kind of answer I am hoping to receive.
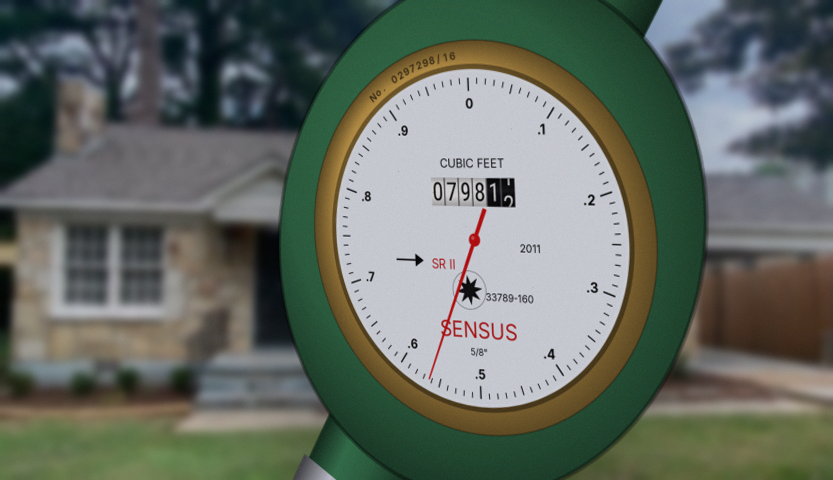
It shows value=79811.56 unit=ft³
